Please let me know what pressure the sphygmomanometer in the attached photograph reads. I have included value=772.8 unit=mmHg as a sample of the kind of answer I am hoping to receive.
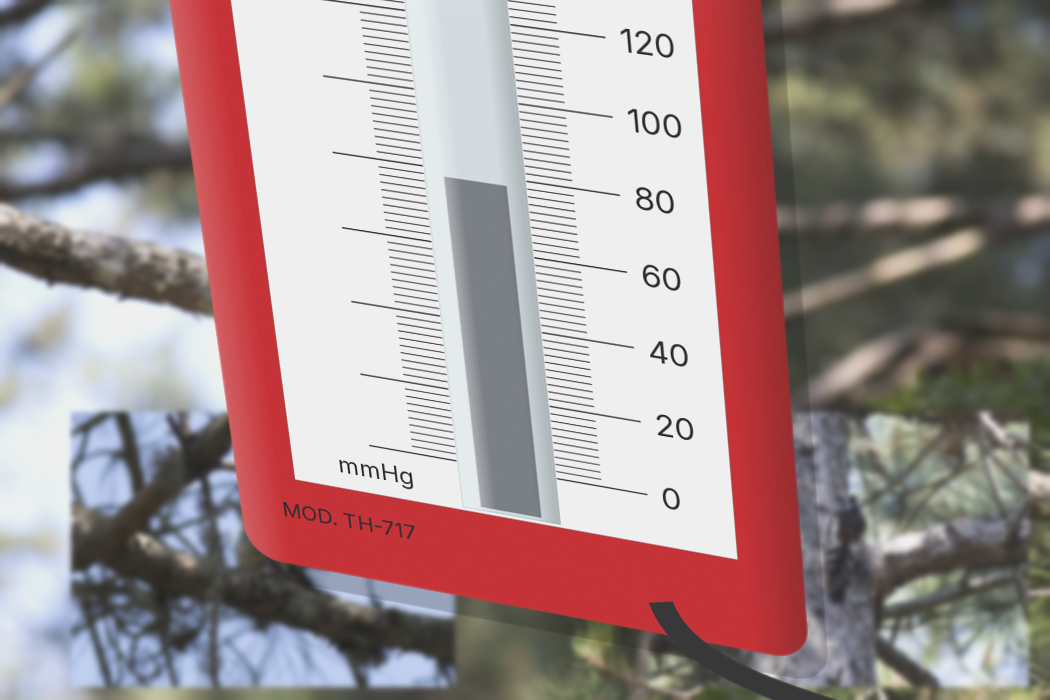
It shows value=78 unit=mmHg
